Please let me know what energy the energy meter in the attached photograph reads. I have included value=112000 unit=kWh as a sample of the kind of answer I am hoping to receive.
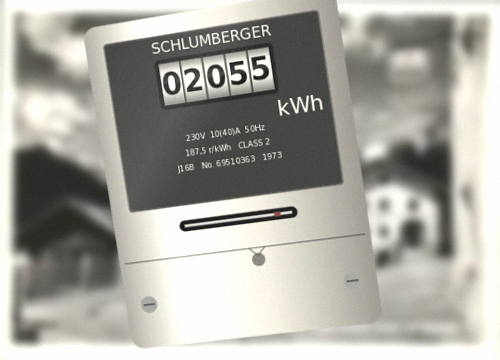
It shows value=2055 unit=kWh
